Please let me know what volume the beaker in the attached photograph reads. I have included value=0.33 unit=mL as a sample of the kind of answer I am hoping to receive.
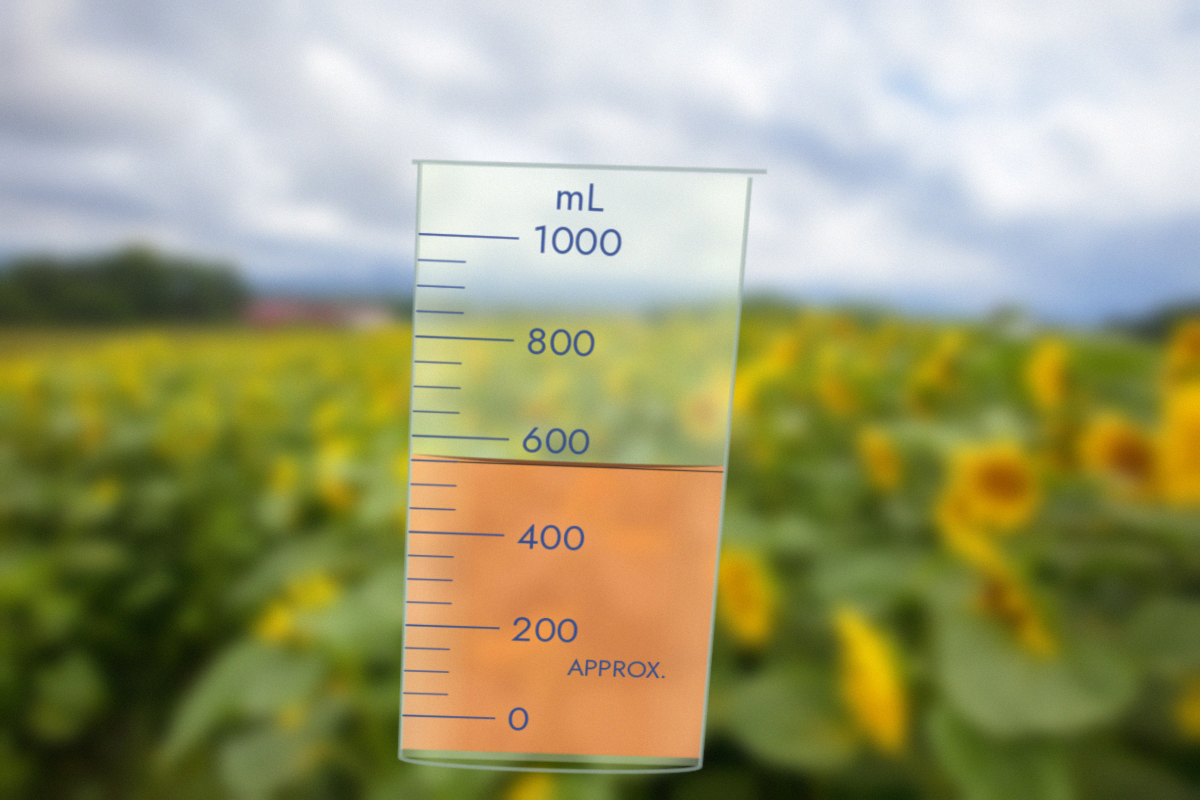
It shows value=550 unit=mL
